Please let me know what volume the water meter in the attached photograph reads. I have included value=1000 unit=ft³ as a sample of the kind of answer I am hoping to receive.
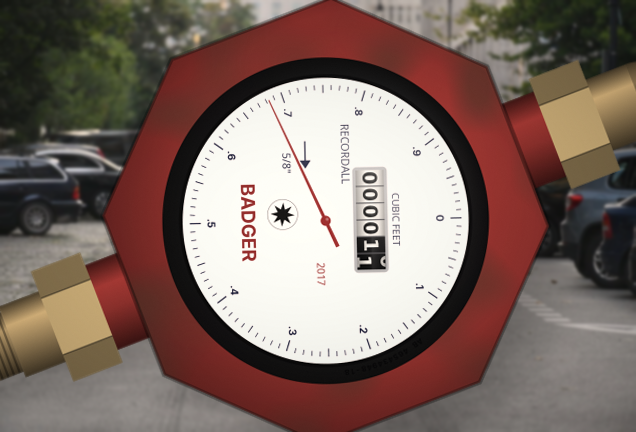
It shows value=10.68 unit=ft³
